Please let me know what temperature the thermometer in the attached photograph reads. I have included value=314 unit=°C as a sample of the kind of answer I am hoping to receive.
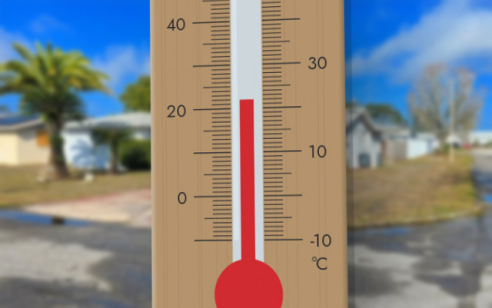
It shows value=22 unit=°C
